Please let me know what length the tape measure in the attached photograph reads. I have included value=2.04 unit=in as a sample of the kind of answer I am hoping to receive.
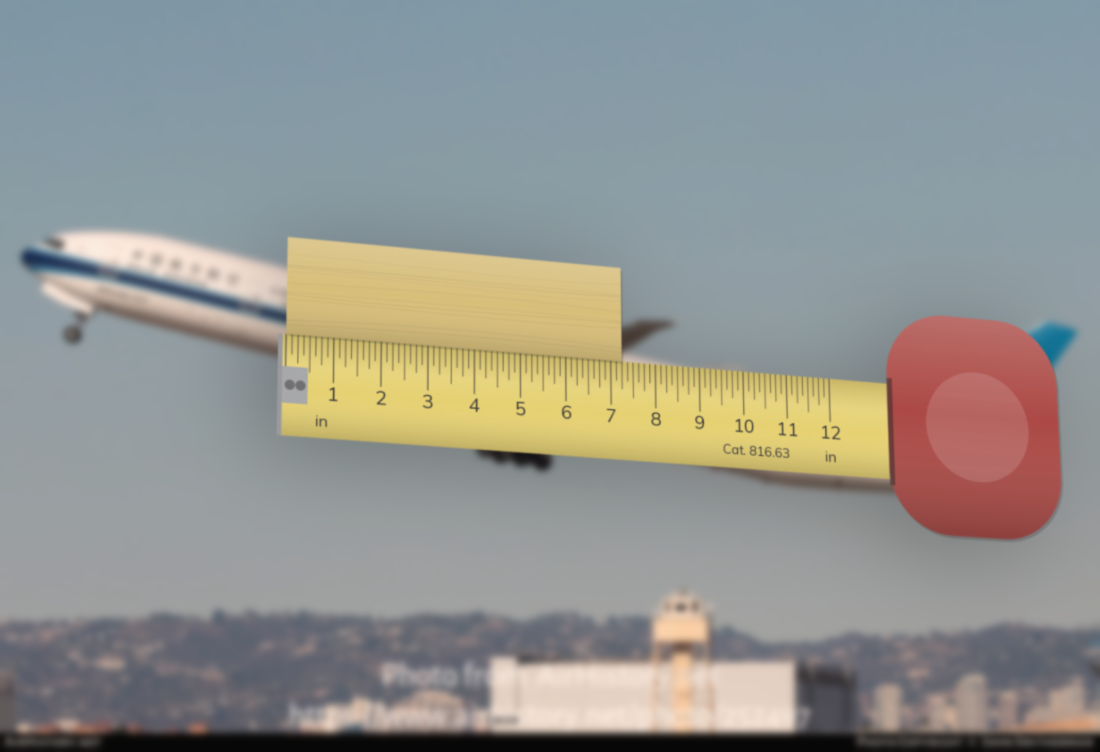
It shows value=7.25 unit=in
